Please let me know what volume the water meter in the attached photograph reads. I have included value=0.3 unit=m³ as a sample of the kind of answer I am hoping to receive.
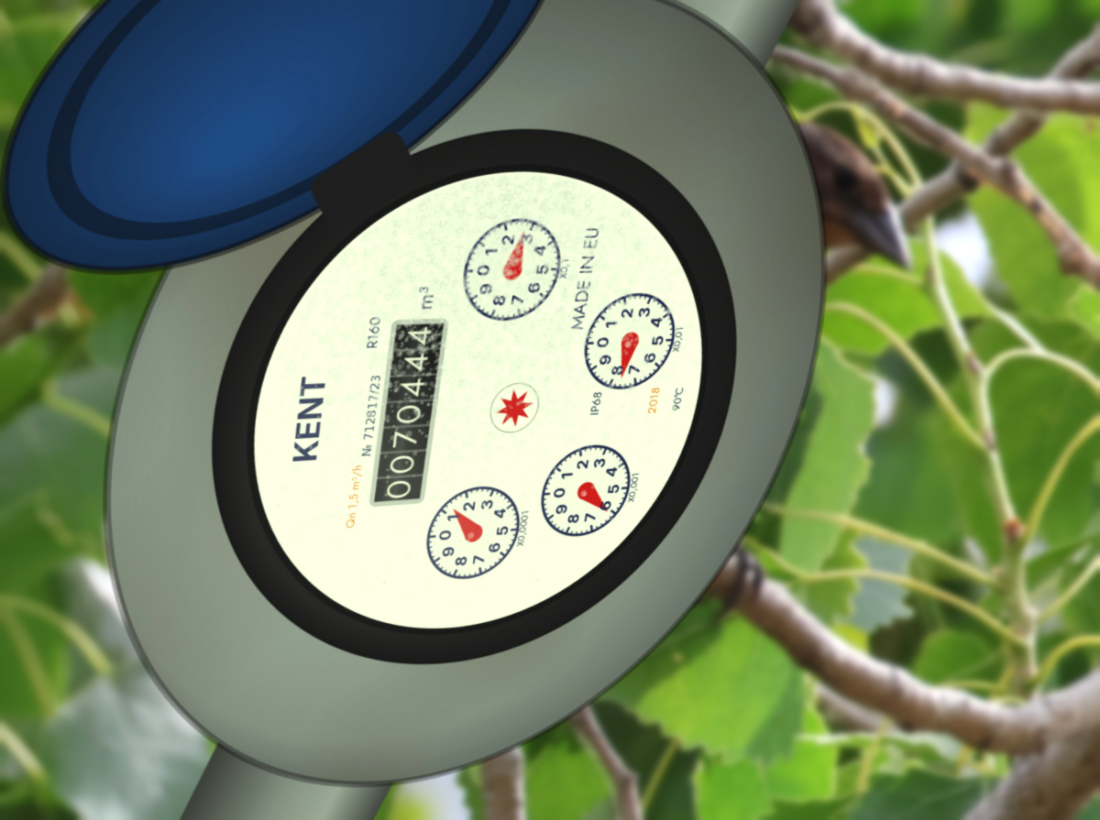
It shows value=70444.2761 unit=m³
